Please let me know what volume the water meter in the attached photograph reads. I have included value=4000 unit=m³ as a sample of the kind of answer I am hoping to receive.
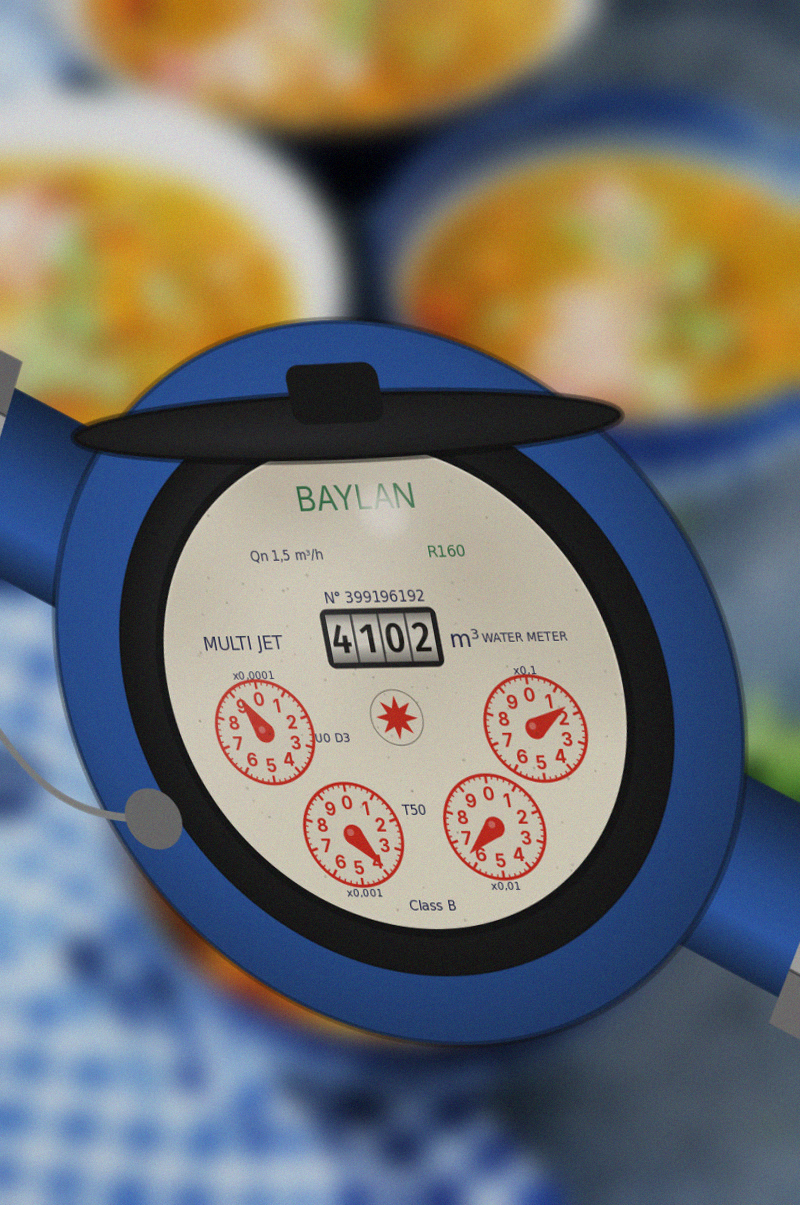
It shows value=4102.1639 unit=m³
